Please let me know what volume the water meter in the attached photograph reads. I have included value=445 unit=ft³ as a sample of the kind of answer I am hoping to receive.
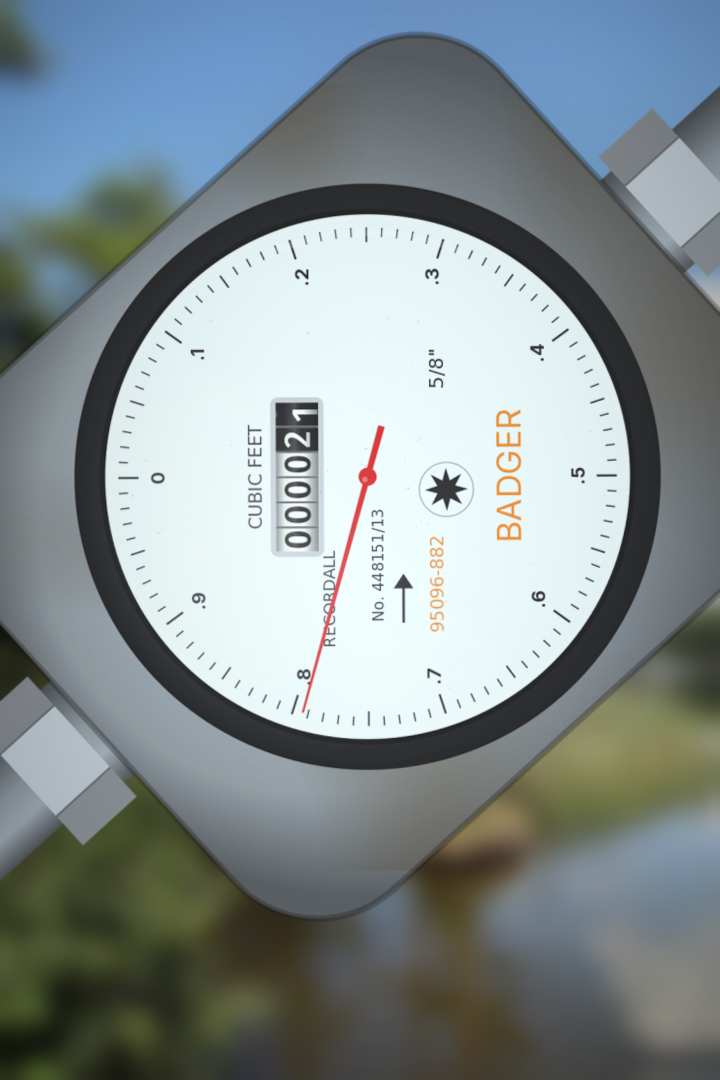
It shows value=20.79 unit=ft³
